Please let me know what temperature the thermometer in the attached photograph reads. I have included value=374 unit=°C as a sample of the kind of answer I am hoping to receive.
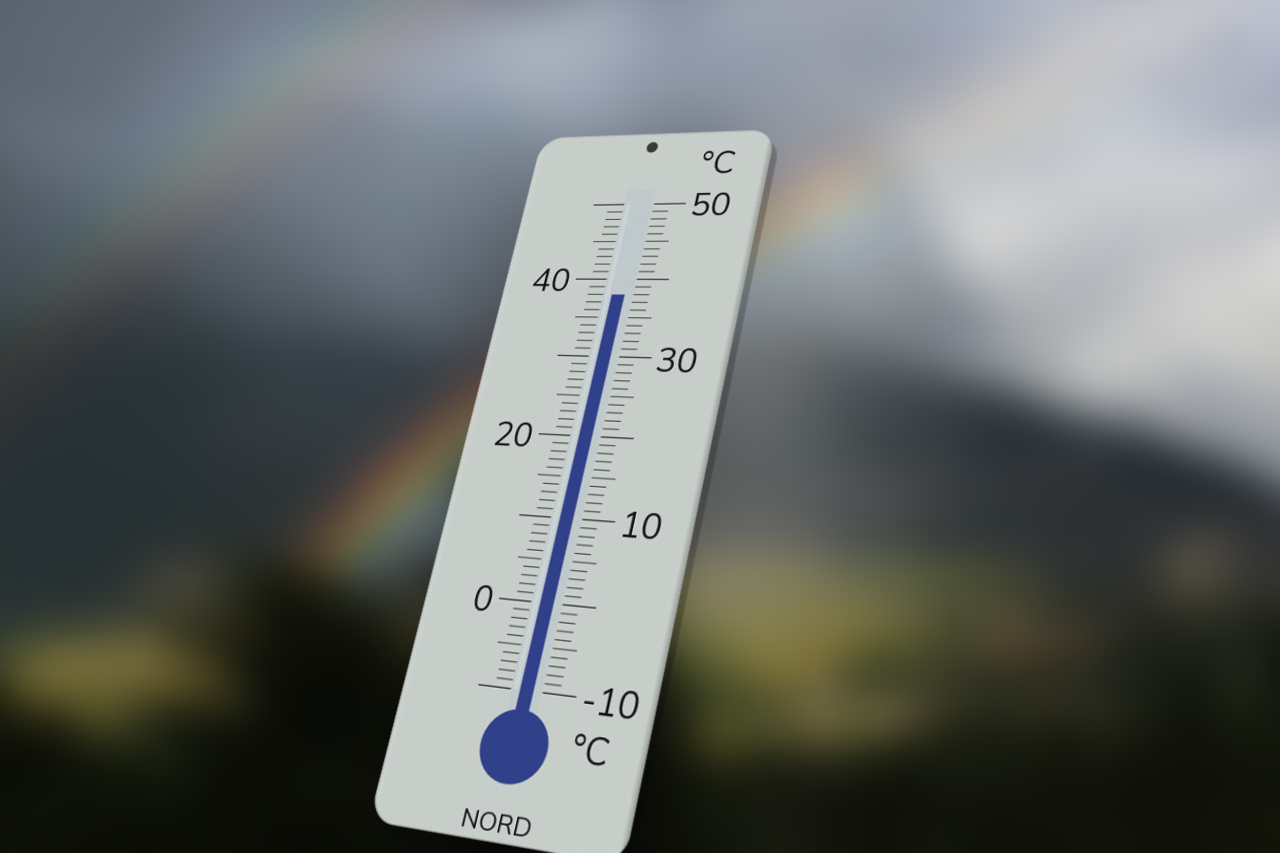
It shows value=38 unit=°C
